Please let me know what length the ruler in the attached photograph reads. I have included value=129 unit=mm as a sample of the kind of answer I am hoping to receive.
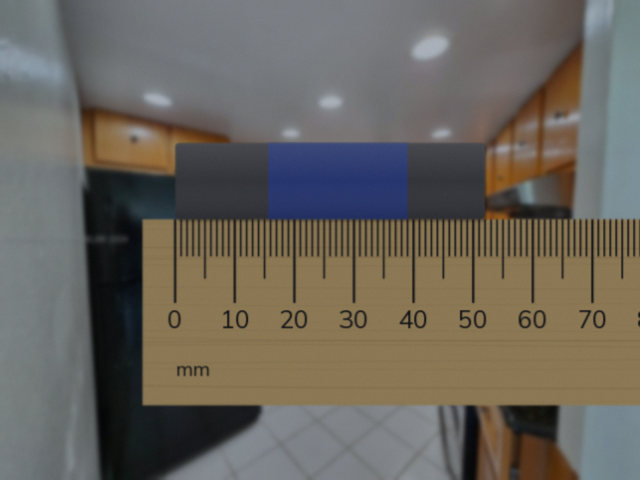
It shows value=52 unit=mm
